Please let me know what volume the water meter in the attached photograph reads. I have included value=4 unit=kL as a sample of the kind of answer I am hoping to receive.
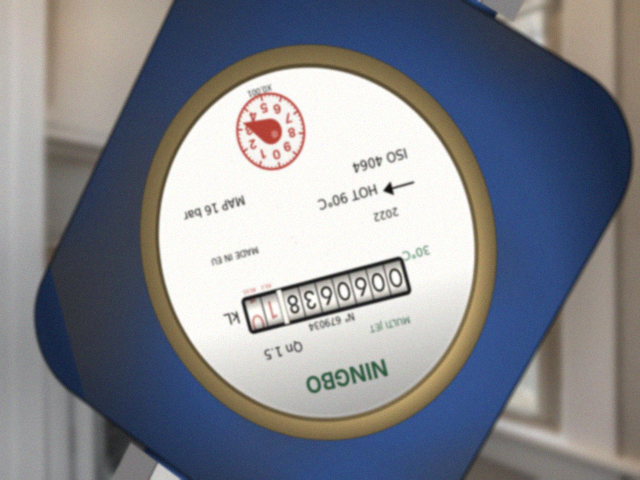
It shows value=60638.103 unit=kL
